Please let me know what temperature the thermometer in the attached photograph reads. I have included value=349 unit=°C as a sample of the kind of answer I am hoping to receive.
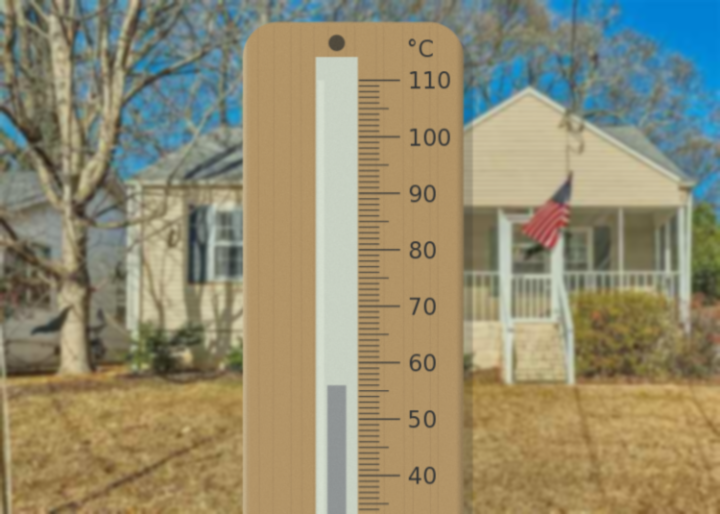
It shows value=56 unit=°C
